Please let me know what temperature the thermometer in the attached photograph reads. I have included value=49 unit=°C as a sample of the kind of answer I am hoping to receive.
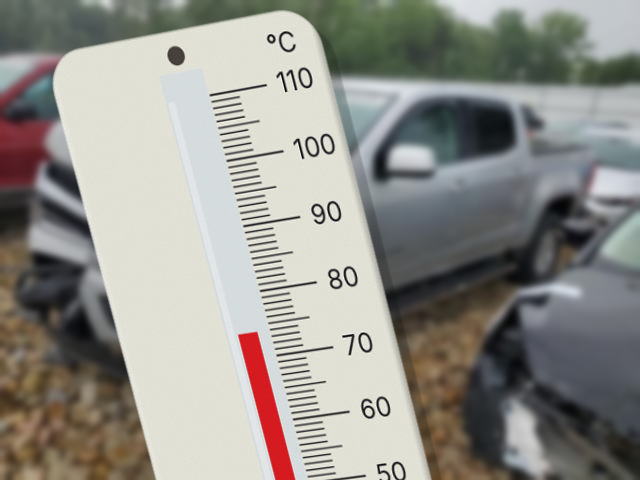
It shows value=74 unit=°C
